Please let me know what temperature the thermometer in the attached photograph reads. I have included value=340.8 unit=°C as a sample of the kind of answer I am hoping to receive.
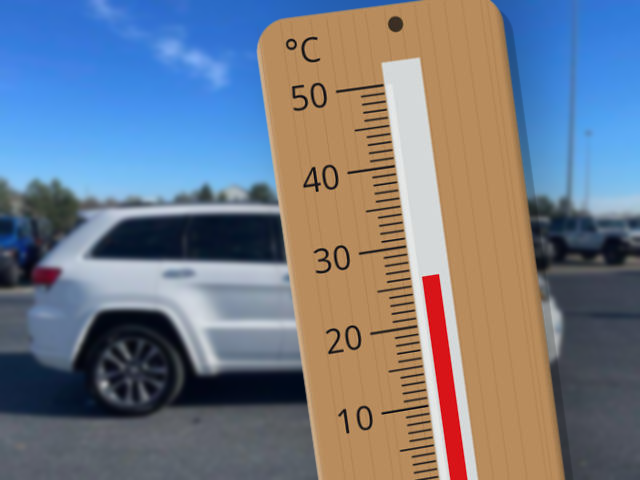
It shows value=26 unit=°C
